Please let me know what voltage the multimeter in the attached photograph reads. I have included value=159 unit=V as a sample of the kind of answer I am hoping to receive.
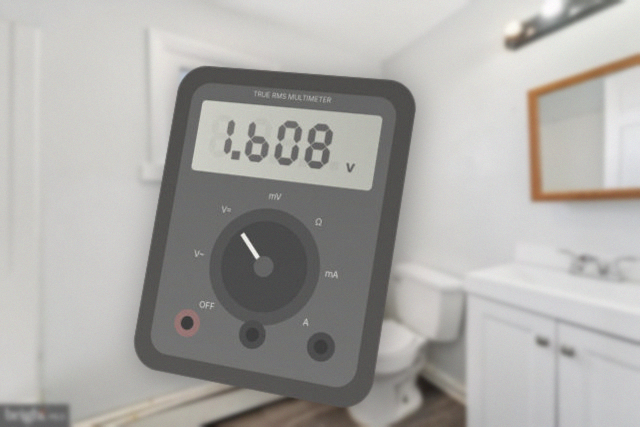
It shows value=1.608 unit=V
